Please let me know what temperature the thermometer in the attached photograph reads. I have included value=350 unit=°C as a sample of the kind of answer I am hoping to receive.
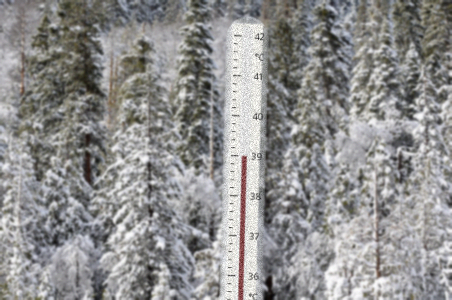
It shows value=39 unit=°C
